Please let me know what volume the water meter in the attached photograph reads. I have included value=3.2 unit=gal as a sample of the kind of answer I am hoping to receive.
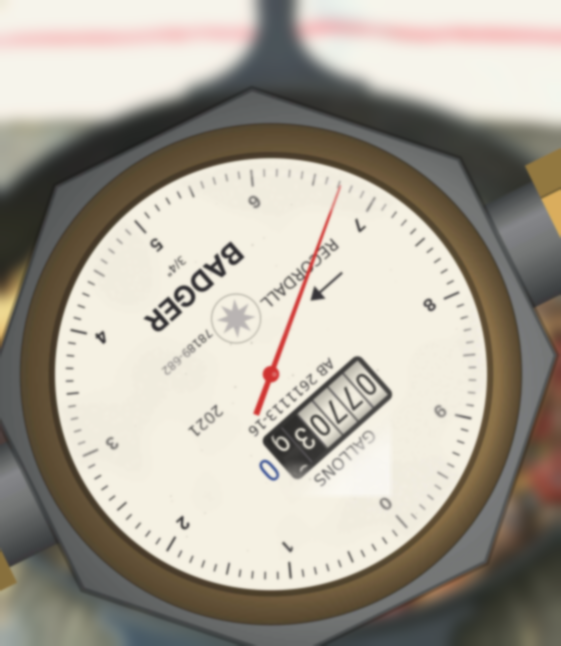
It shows value=770386.7 unit=gal
